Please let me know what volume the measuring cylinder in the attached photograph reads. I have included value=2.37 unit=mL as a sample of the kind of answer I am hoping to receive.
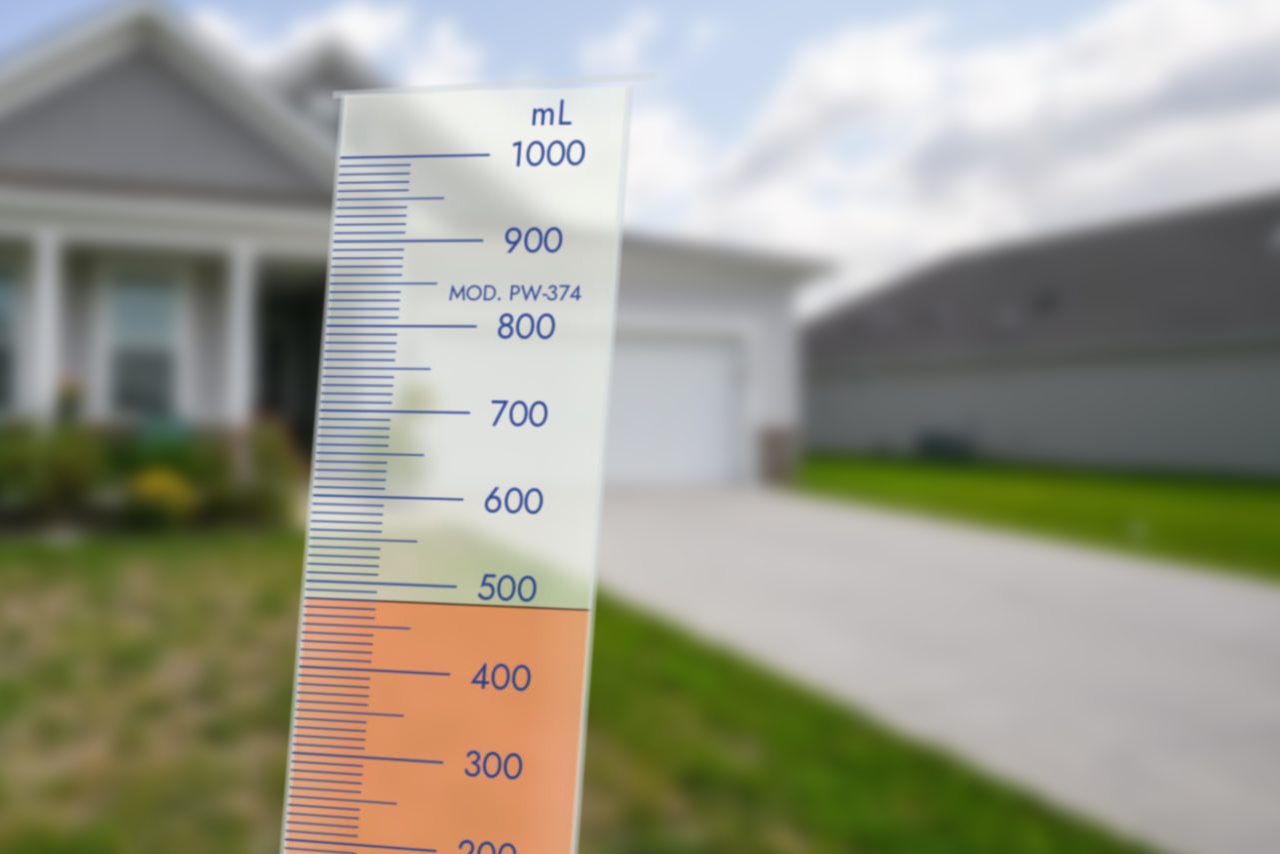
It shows value=480 unit=mL
